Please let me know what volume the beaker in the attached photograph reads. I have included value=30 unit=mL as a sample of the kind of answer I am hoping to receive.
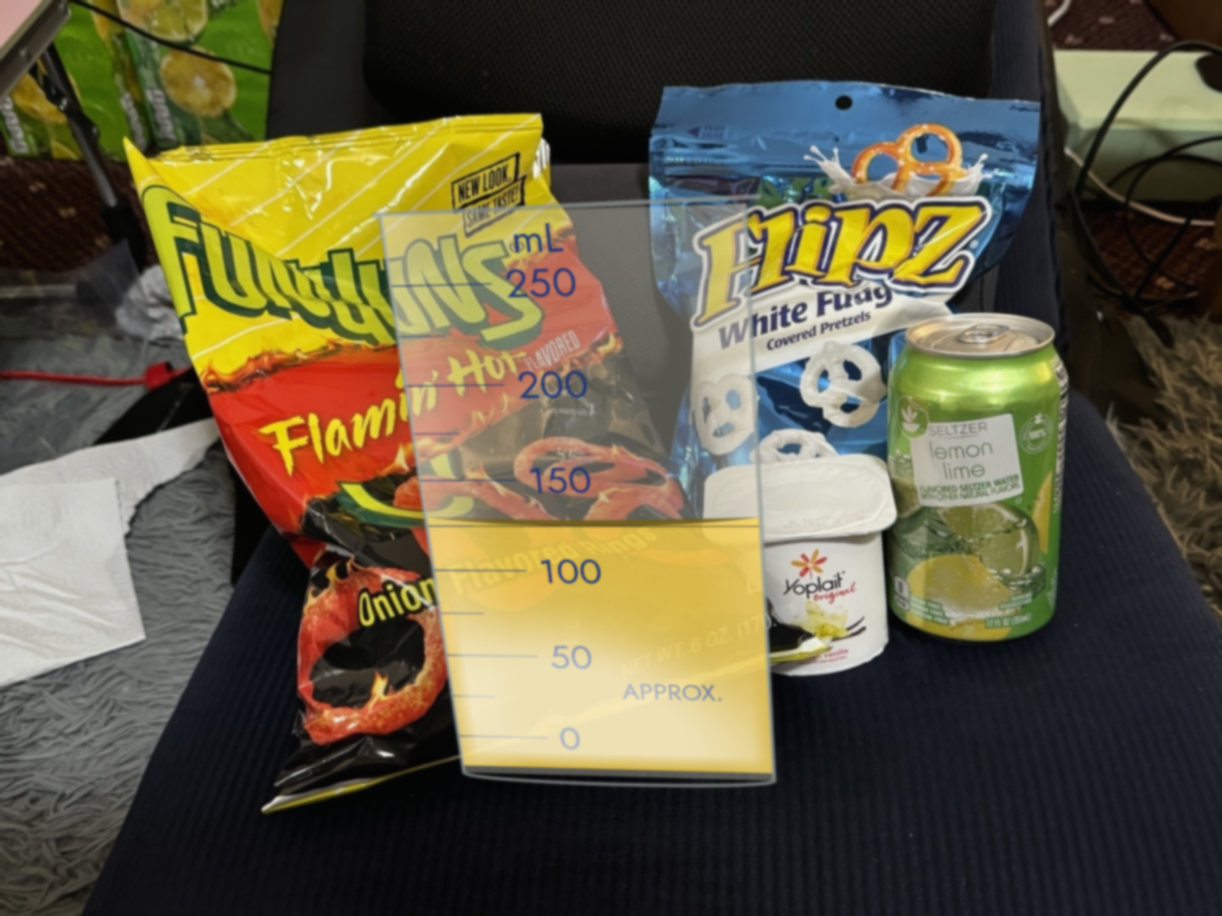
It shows value=125 unit=mL
